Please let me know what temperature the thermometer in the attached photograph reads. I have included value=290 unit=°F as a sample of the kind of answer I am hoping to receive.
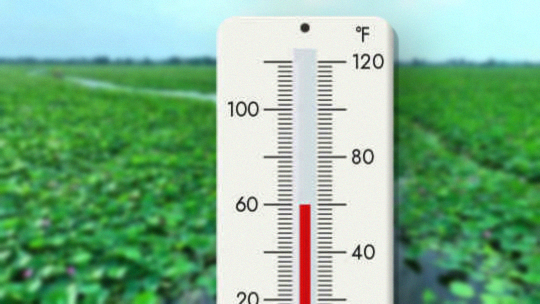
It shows value=60 unit=°F
